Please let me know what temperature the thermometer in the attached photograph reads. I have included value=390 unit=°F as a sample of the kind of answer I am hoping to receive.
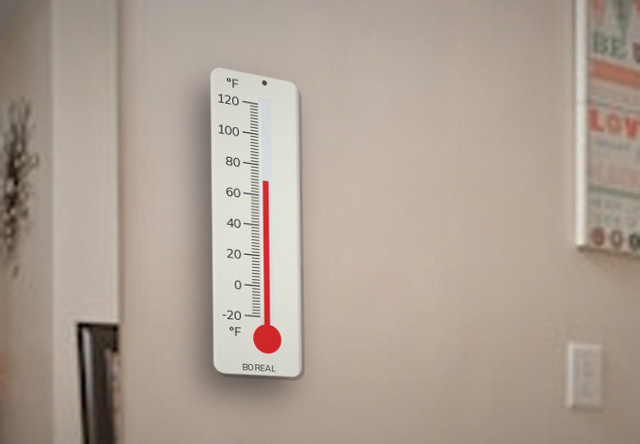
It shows value=70 unit=°F
